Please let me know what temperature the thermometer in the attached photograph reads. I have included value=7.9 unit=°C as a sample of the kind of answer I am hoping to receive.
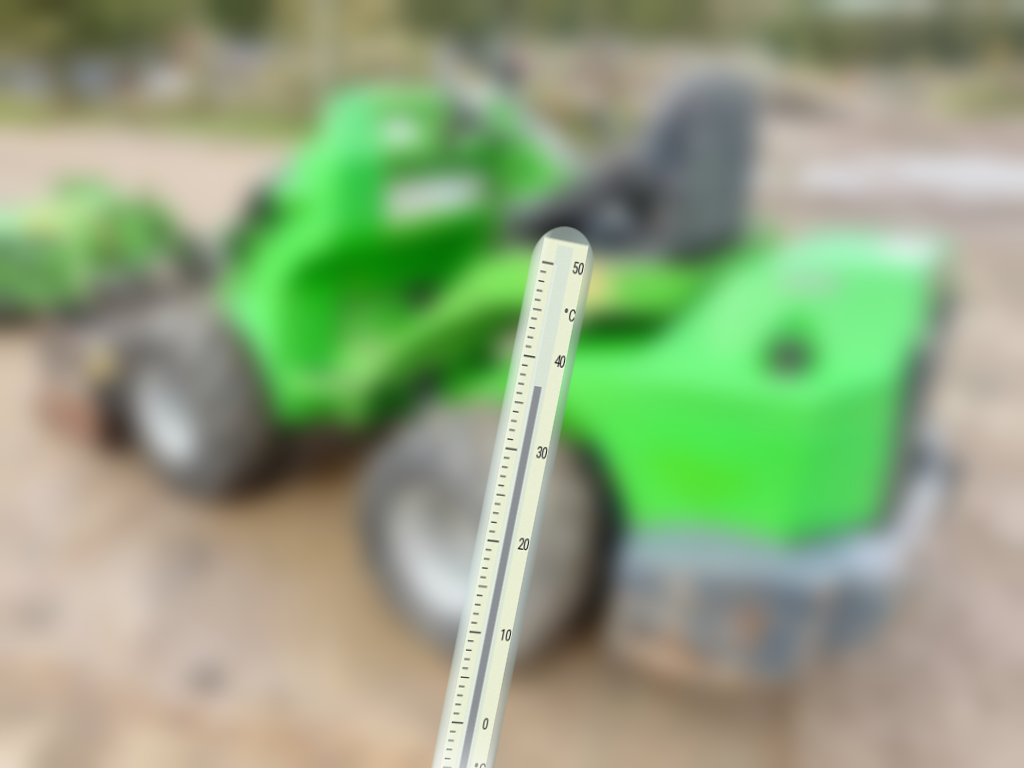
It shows value=37 unit=°C
